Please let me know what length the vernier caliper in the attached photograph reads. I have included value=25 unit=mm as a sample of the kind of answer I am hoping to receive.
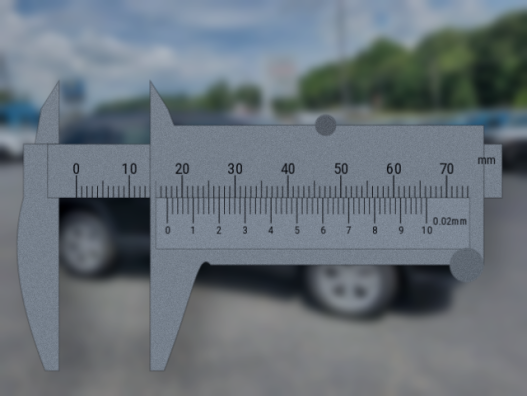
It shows value=17.2 unit=mm
